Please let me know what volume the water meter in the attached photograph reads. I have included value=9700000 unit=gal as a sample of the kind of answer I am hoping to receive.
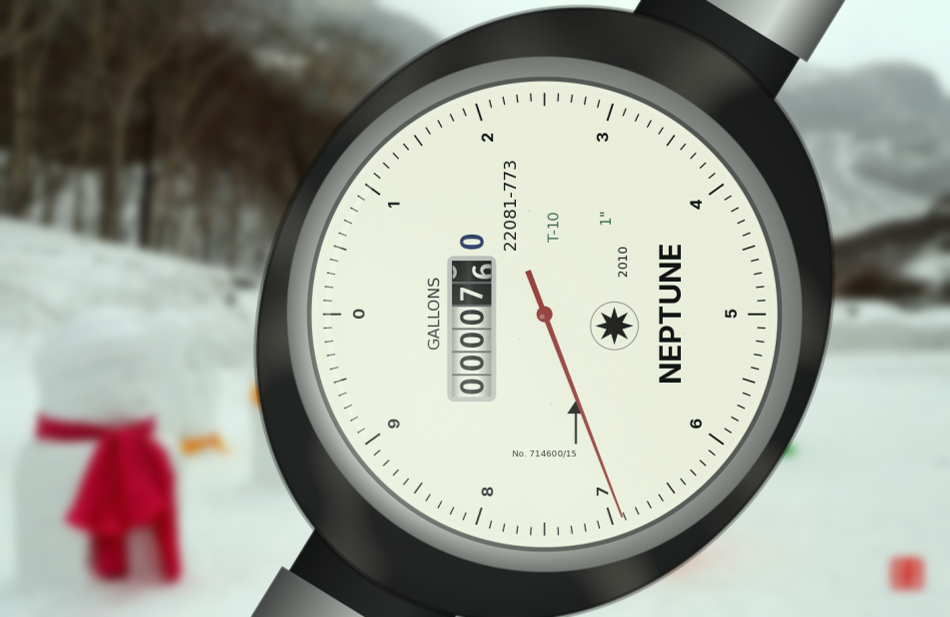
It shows value=756.9 unit=gal
